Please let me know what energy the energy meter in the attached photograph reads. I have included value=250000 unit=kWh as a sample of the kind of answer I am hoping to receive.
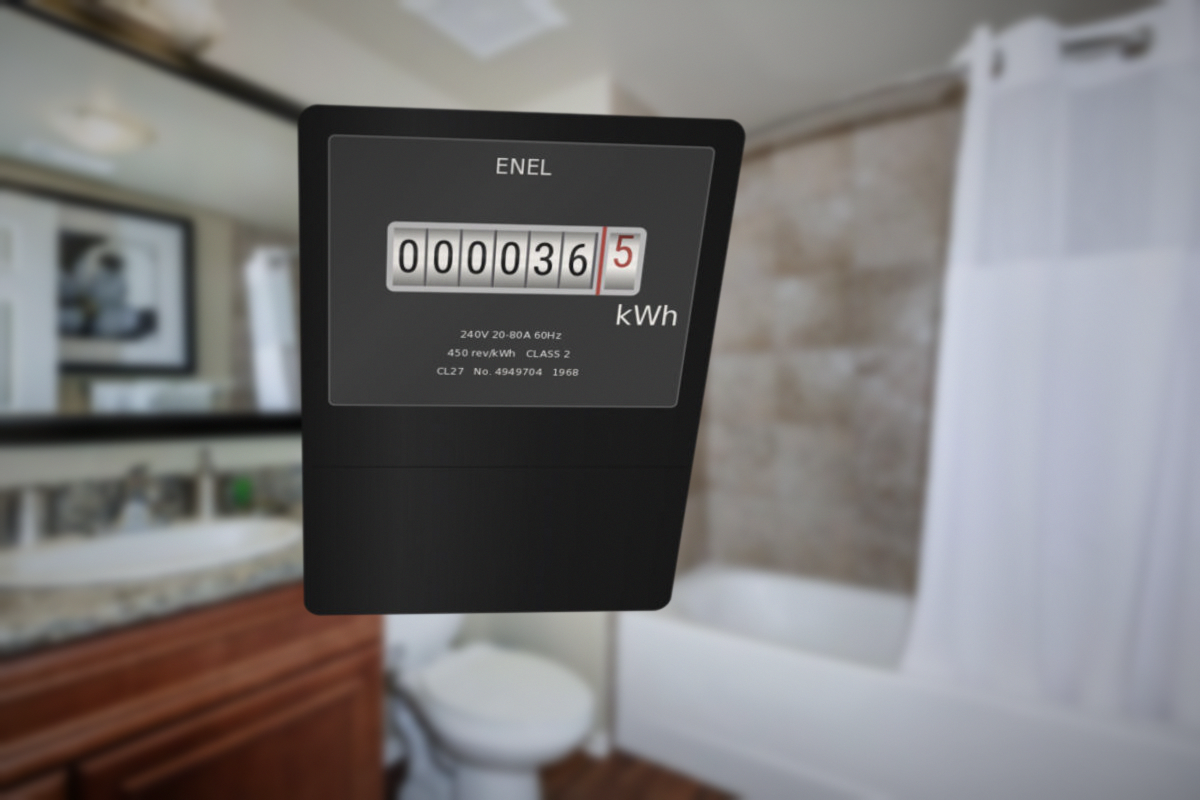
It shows value=36.5 unit=kWh
